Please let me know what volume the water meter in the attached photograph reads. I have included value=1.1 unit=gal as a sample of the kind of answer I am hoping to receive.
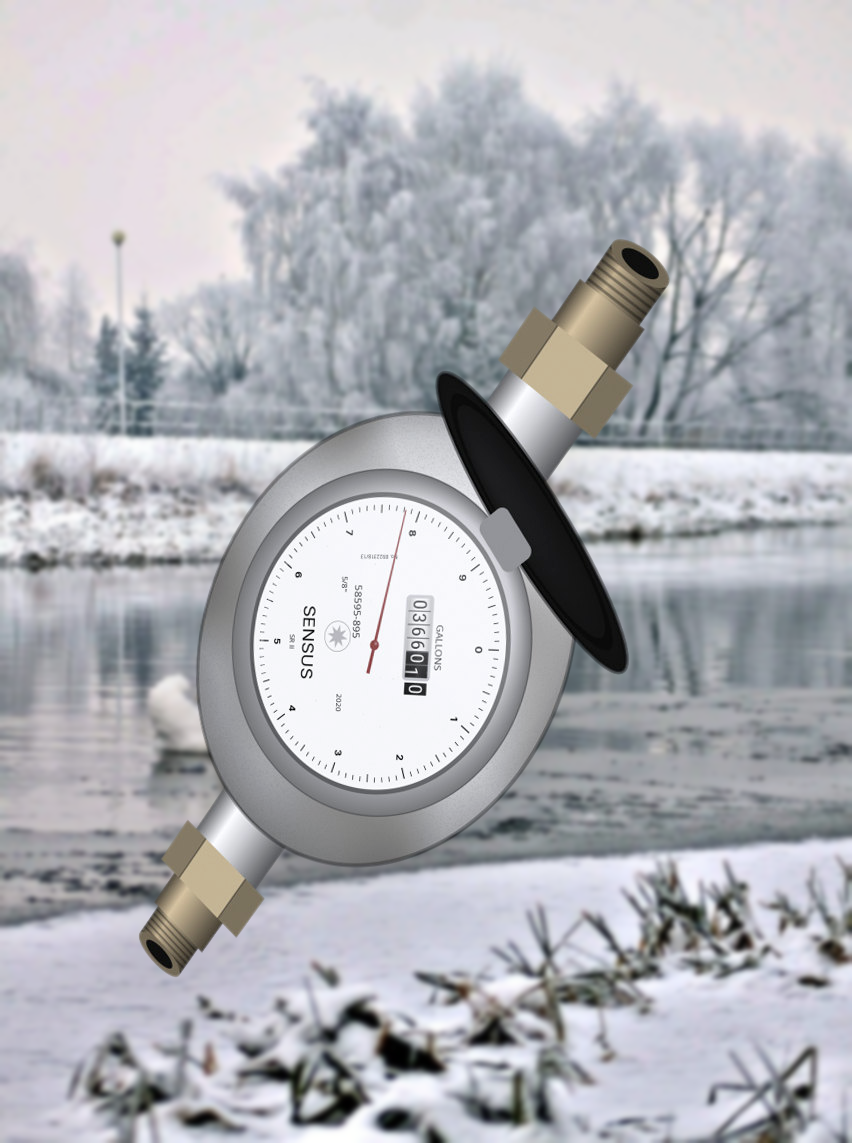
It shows value=366007.8 unit=gal
